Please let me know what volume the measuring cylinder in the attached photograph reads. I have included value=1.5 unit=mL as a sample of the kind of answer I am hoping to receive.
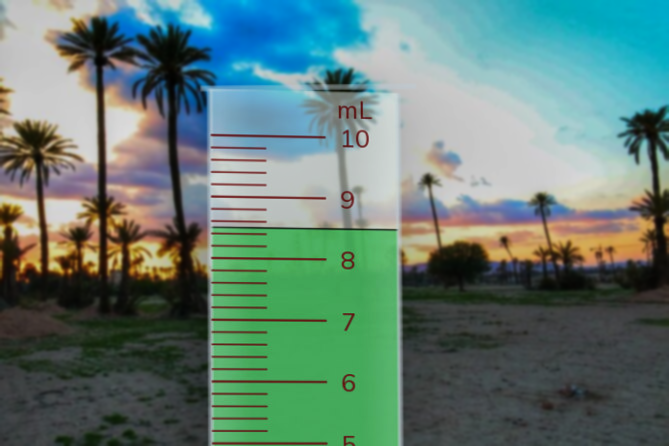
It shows value=8.5 unit=mL
